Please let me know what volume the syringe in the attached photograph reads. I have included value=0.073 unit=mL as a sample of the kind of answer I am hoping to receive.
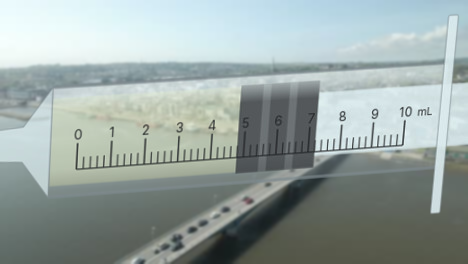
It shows value=4.8 unit=mL
